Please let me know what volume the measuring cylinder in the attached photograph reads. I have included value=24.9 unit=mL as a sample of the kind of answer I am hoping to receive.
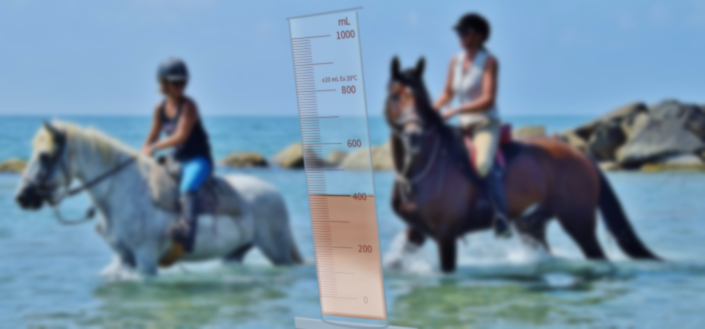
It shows value=400 unit=mL
